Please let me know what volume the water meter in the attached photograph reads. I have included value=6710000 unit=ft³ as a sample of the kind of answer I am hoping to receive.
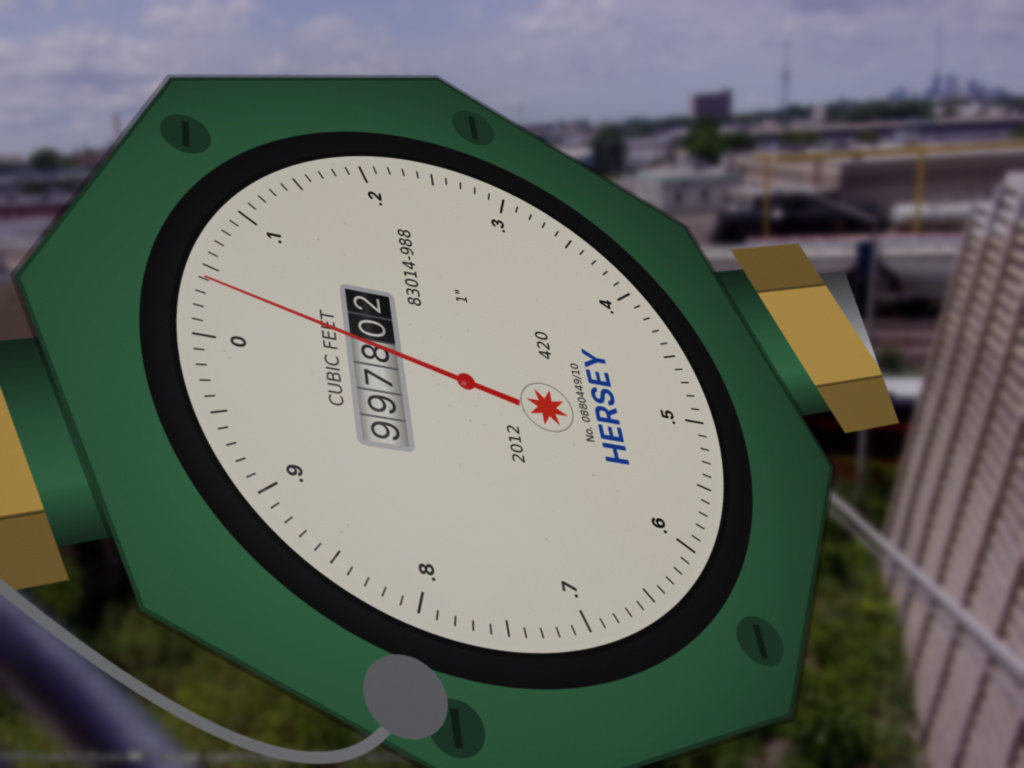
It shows value=997802.04 unit=ft³
